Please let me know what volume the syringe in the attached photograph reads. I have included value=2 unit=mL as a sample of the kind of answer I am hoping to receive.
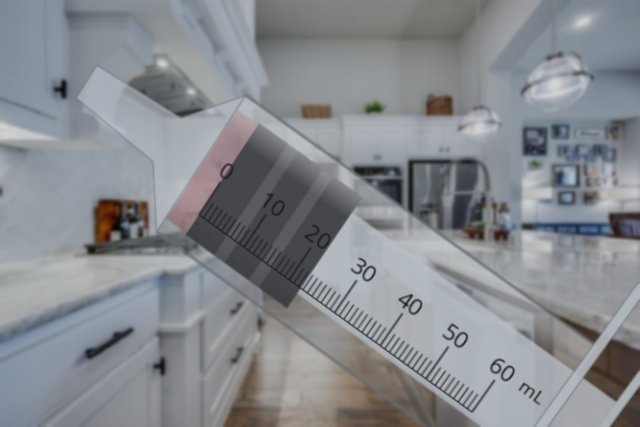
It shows value=0 unit=mL
